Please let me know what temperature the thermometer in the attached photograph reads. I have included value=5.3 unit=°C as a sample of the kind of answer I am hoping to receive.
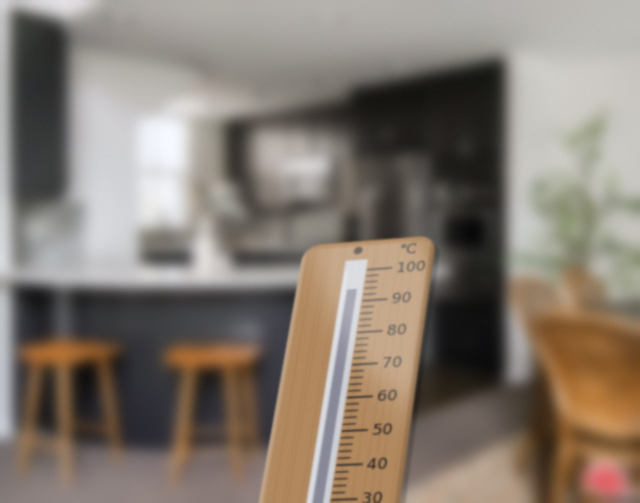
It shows value=94 unit=°C
